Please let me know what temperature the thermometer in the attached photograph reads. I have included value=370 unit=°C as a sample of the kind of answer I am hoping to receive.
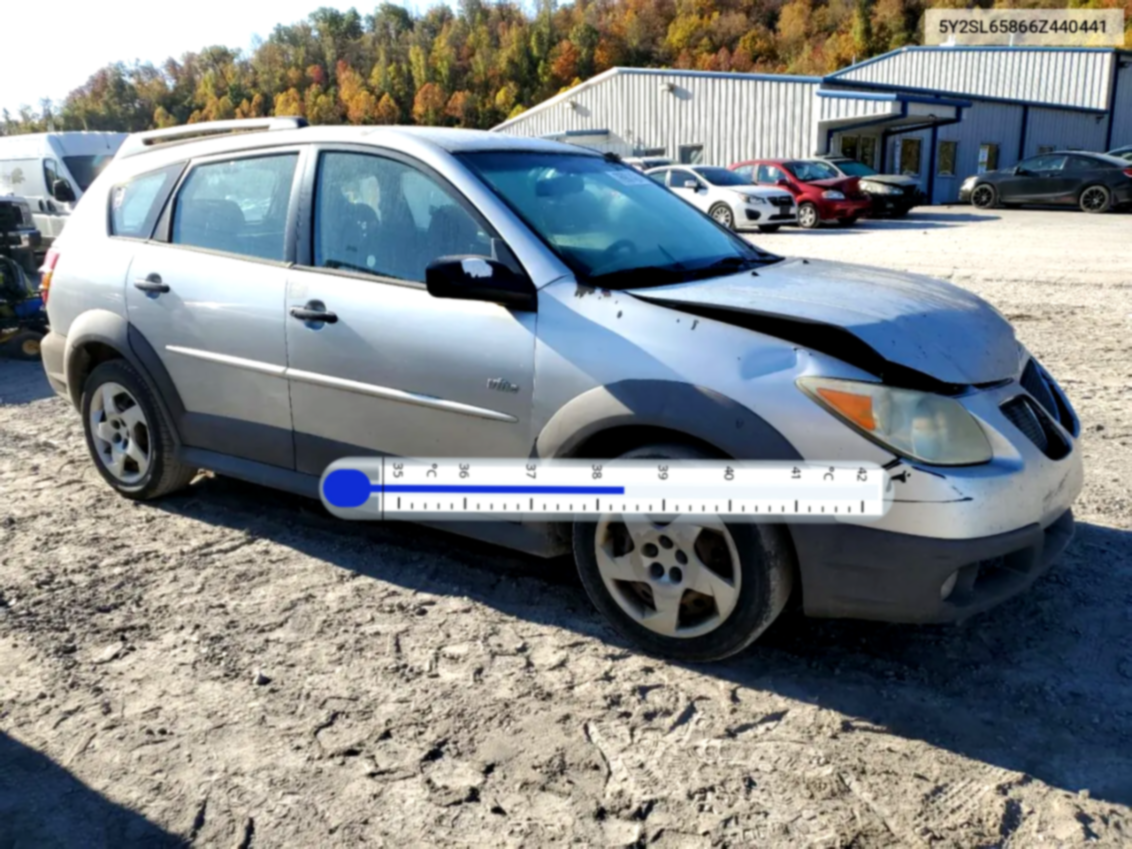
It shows value=38.4 unit=°C
